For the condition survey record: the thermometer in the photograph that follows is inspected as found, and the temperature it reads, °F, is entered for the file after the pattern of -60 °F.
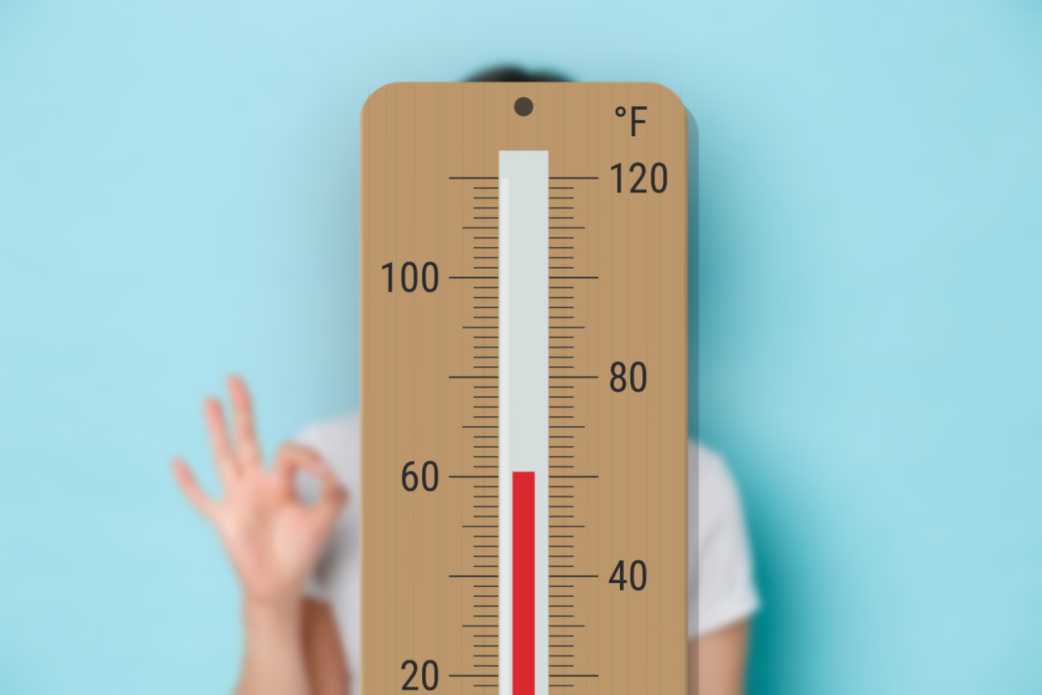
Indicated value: 61 °F
